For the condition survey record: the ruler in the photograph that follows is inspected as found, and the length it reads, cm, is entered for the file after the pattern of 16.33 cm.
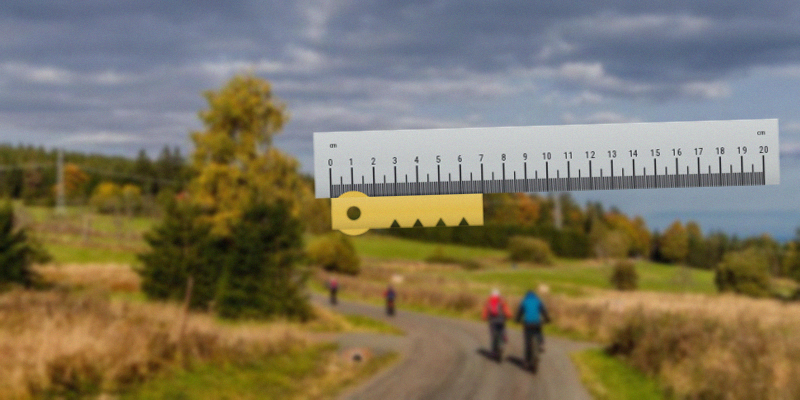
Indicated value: 7 cm
